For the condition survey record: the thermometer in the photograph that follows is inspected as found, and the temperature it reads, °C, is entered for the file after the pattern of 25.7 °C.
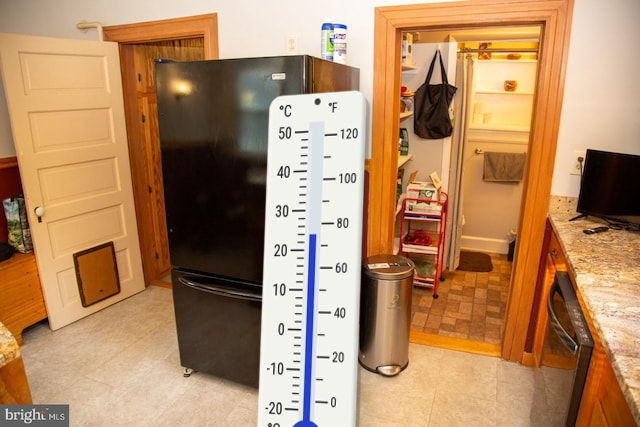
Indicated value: 24 °C
